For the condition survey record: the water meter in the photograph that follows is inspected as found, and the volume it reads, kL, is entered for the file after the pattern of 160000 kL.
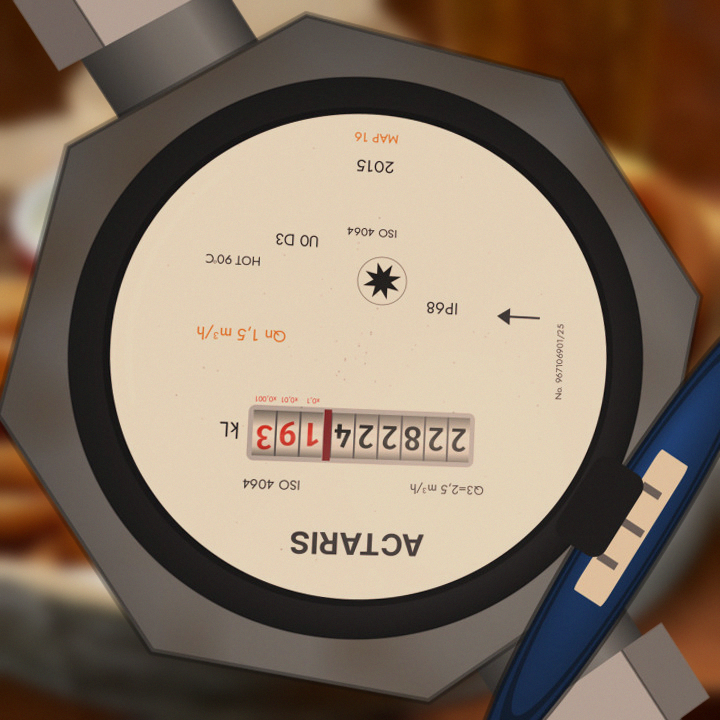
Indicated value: 228224.193 kL
